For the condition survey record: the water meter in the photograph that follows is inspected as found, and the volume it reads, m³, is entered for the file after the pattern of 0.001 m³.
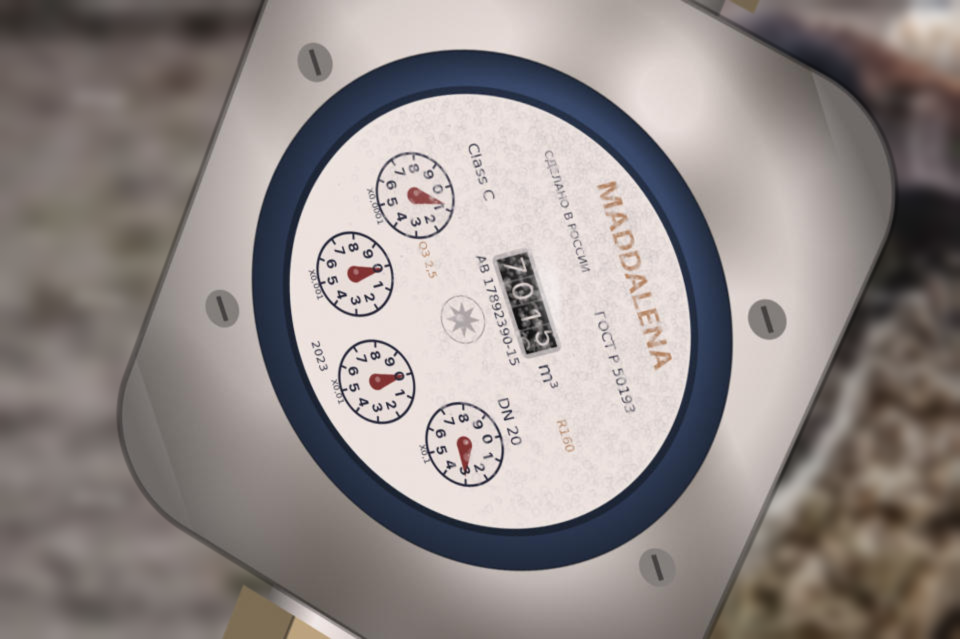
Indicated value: 7015.3000 m³
